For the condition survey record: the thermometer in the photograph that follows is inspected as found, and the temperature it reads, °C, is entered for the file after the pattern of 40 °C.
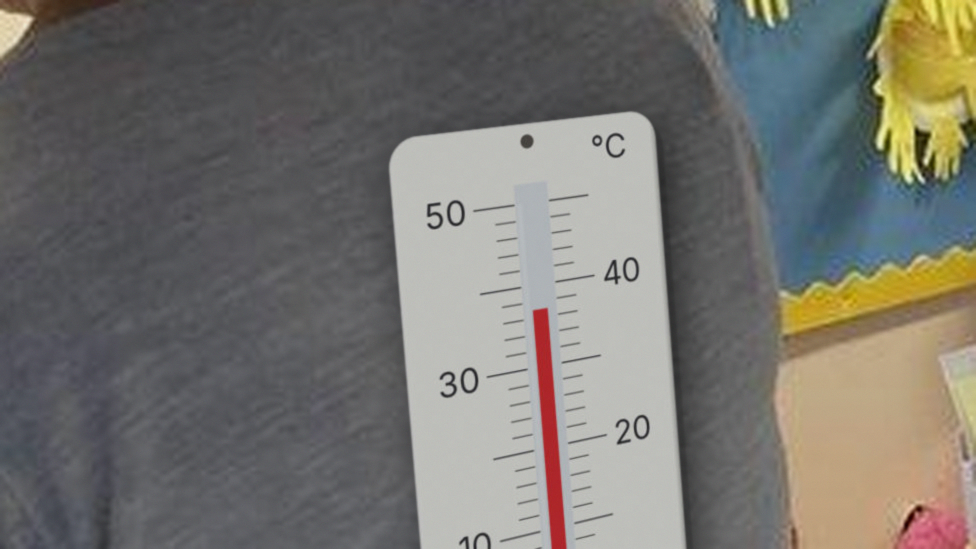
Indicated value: 37 °C
